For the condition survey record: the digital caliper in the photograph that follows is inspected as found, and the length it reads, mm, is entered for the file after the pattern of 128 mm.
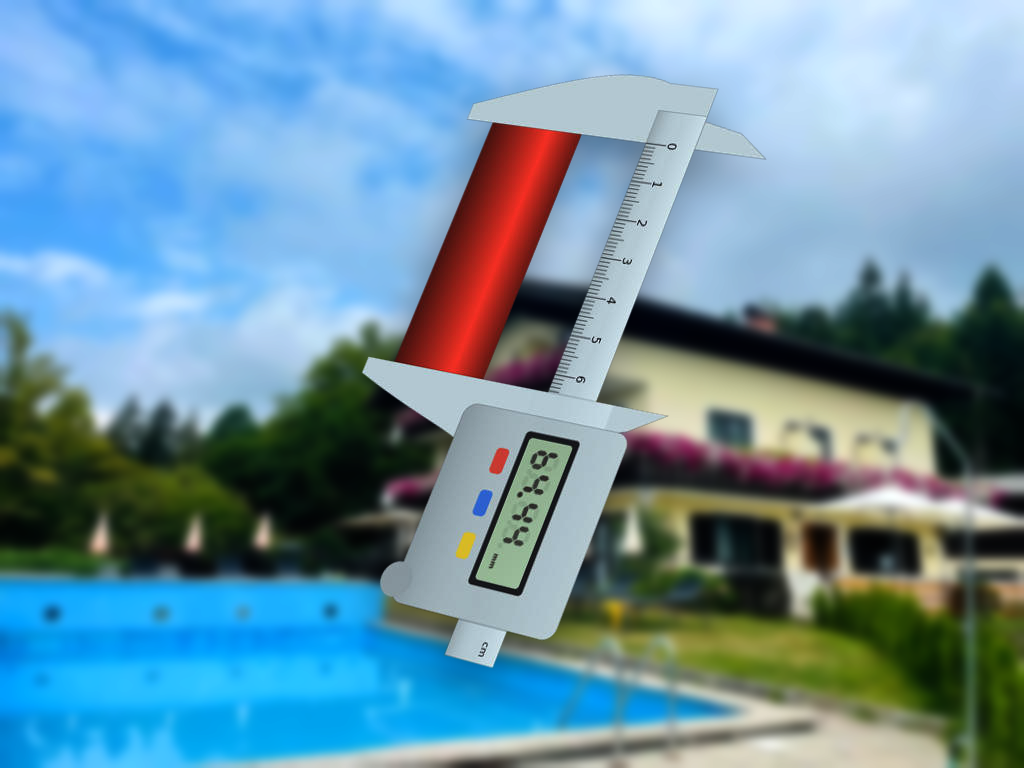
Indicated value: 64.44 mm
